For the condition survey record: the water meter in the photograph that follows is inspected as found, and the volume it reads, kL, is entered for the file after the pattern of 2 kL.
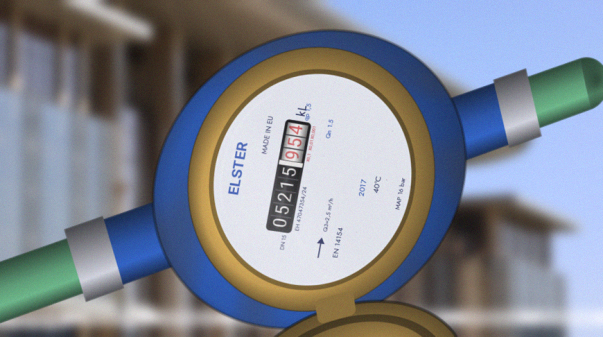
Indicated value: 5215.954 kL
